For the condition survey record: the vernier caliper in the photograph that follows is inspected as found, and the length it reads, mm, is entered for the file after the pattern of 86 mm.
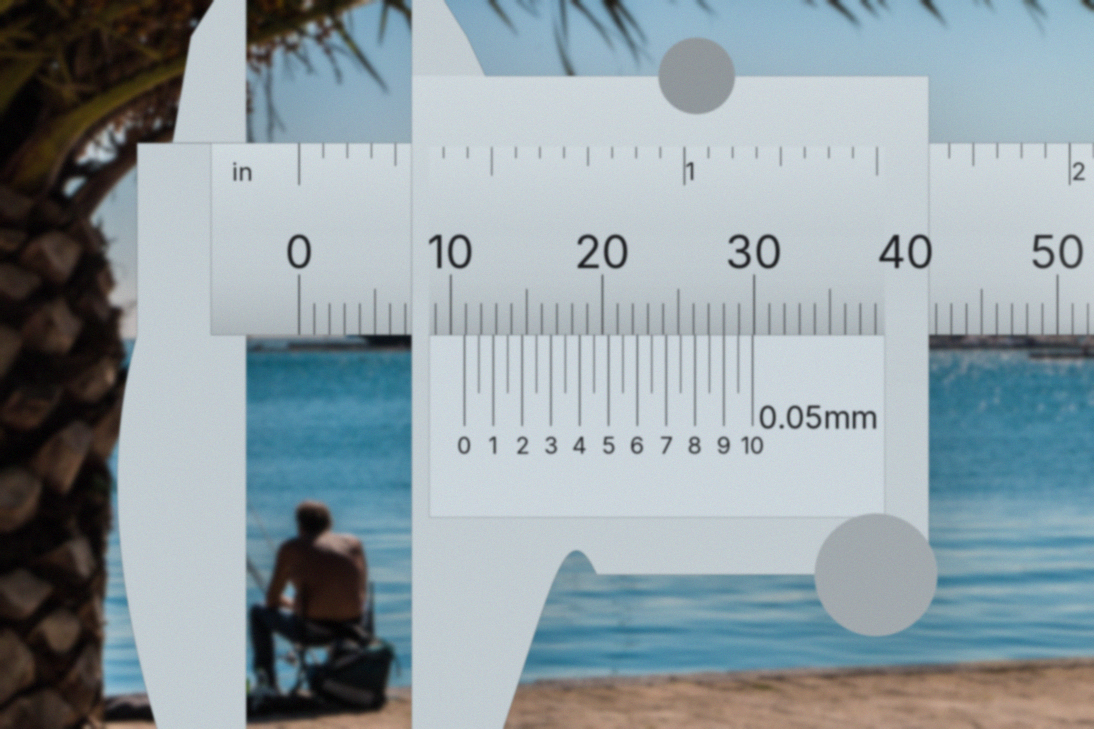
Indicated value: 10.9 mm
